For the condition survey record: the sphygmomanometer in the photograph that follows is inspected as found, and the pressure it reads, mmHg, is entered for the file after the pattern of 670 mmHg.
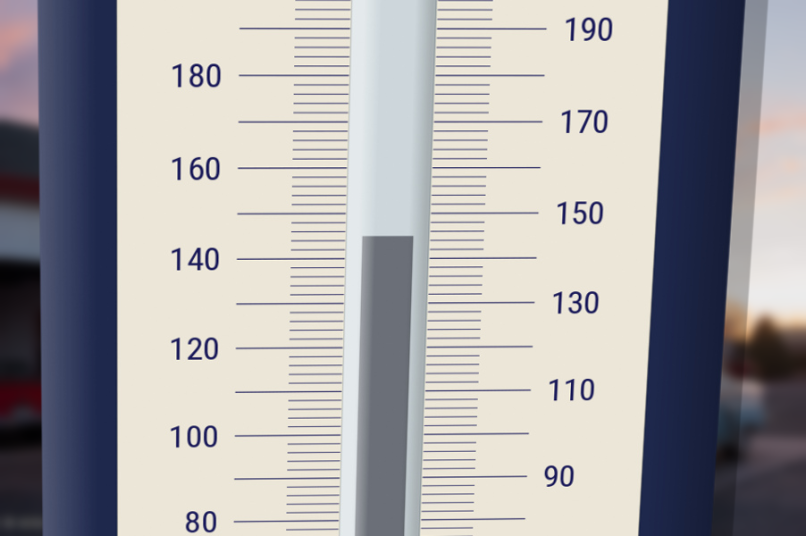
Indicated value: 145 mmHg
